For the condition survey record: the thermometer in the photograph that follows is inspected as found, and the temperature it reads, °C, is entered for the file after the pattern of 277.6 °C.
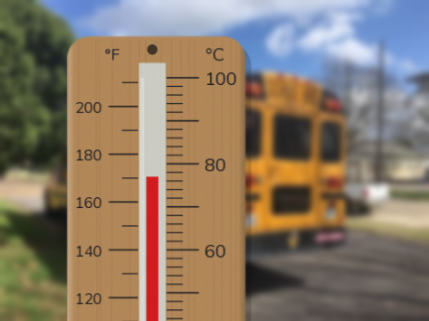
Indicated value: 77 °C
